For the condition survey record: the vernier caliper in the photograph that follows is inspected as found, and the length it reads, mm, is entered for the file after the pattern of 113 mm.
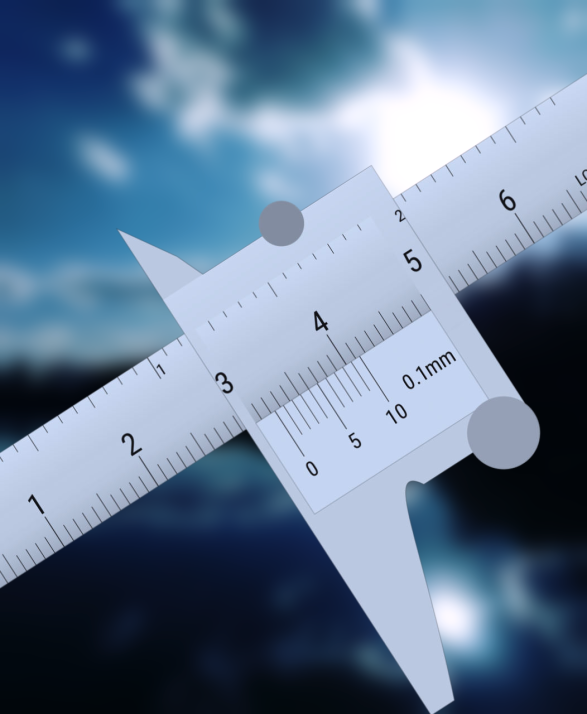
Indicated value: 32.4 mm
